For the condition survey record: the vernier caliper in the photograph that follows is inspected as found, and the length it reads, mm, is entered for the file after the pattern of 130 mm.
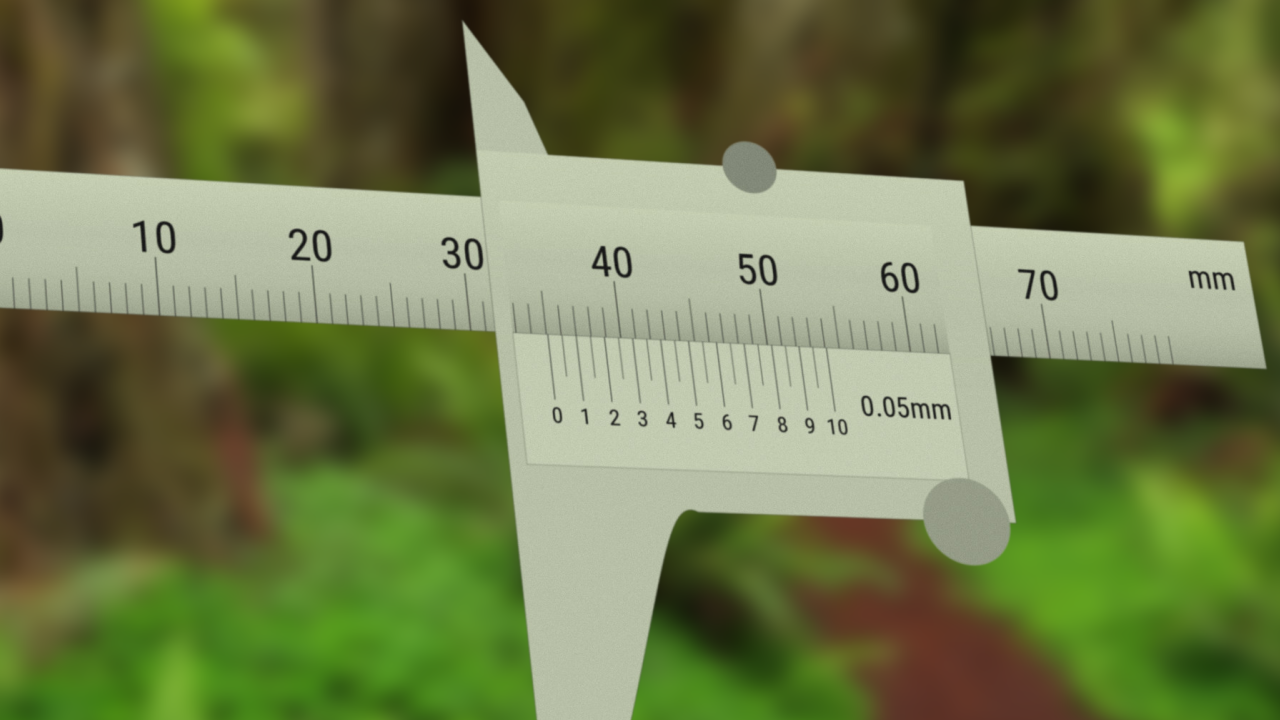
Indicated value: 35.1 mm
